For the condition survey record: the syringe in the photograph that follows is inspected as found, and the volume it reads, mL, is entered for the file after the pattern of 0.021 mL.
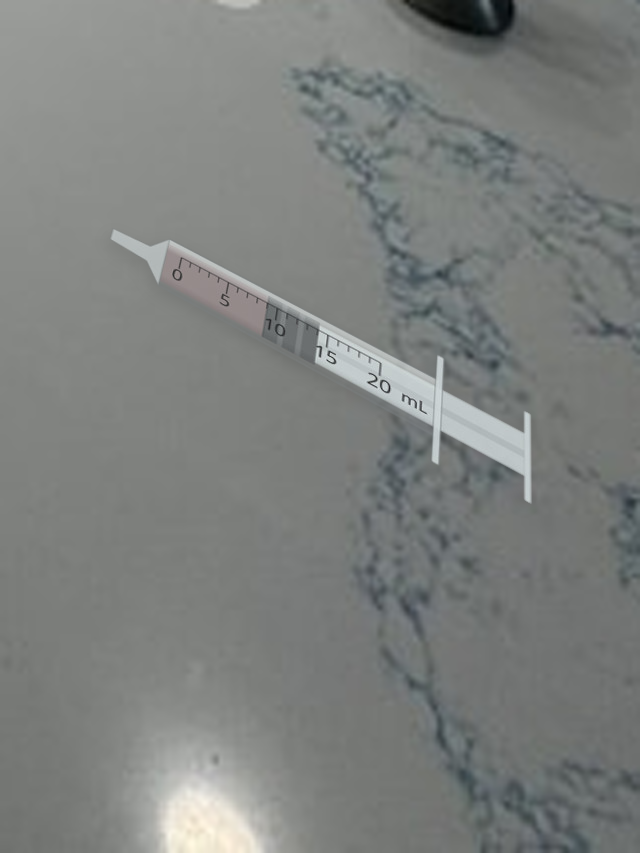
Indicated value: 9 mL
